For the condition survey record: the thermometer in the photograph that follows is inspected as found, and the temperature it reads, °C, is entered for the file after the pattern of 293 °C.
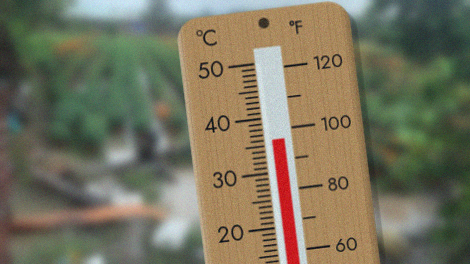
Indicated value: 36 °C
